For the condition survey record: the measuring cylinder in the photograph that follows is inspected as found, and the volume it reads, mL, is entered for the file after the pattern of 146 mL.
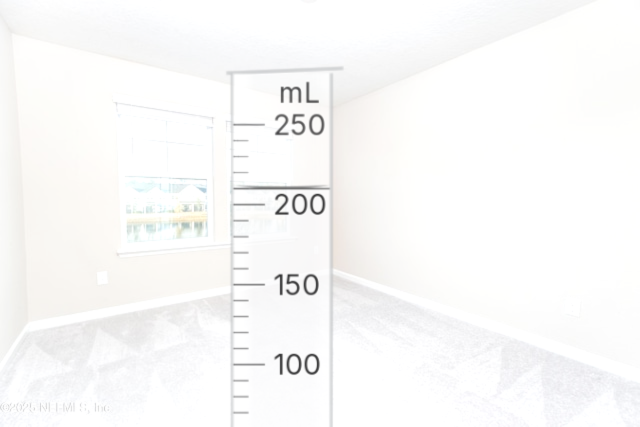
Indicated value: 210 mL
